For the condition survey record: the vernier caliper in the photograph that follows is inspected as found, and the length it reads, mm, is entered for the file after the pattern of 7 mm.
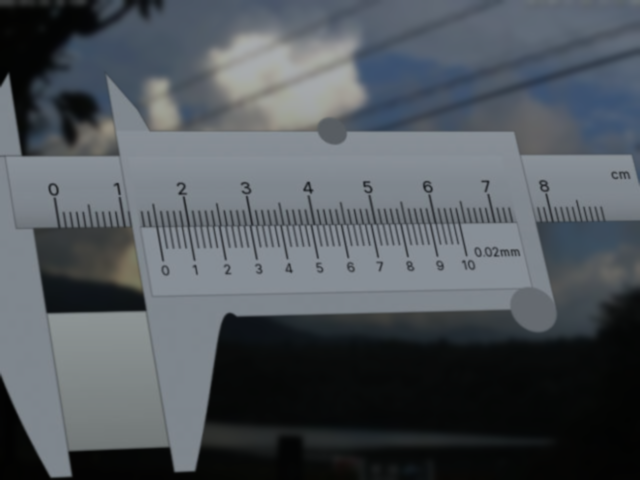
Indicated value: 15.0 mm
